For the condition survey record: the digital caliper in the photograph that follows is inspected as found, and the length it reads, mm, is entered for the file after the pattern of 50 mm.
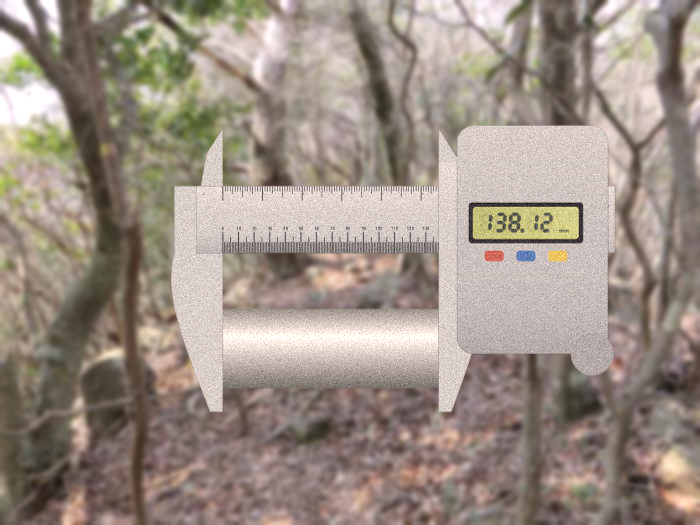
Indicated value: 138.12 mm
